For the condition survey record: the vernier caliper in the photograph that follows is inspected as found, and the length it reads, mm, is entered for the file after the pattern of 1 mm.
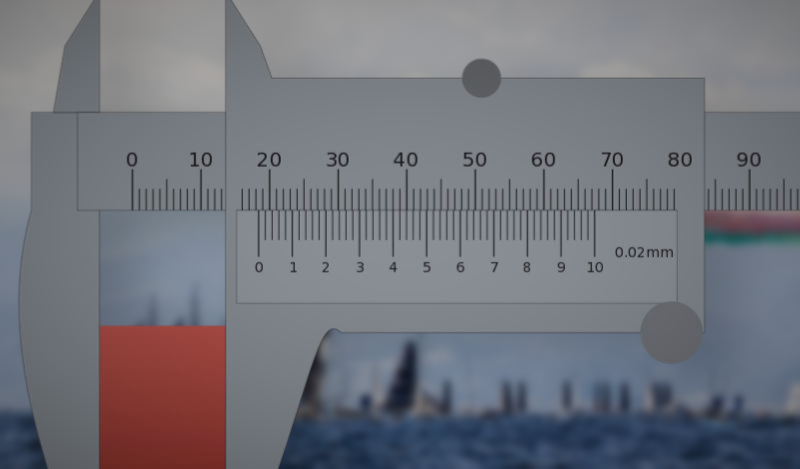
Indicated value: 18.4 mm
